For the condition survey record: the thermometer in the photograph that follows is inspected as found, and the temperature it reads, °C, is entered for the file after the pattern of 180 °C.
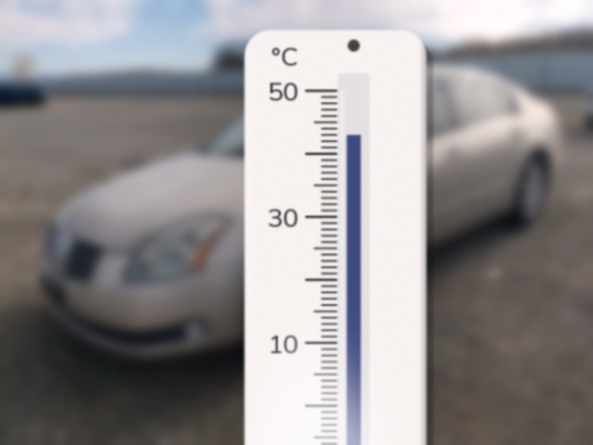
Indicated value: 43 °C
